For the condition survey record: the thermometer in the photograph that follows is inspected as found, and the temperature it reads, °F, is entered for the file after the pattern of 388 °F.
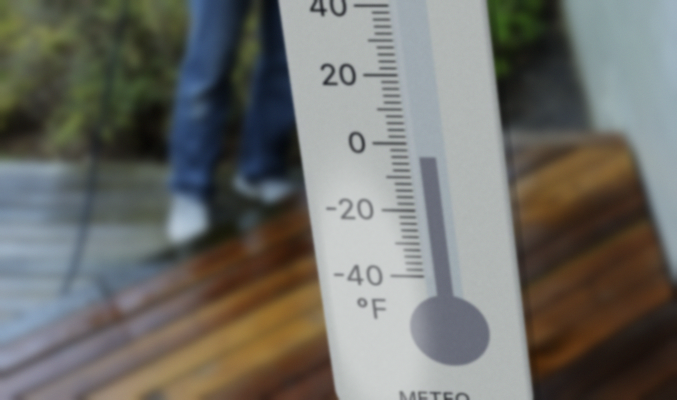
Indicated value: -4 °F
